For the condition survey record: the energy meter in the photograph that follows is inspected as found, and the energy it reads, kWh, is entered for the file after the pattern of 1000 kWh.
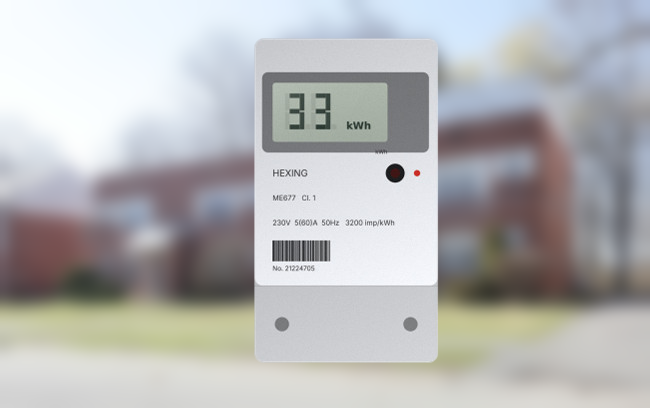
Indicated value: 33 kWh
